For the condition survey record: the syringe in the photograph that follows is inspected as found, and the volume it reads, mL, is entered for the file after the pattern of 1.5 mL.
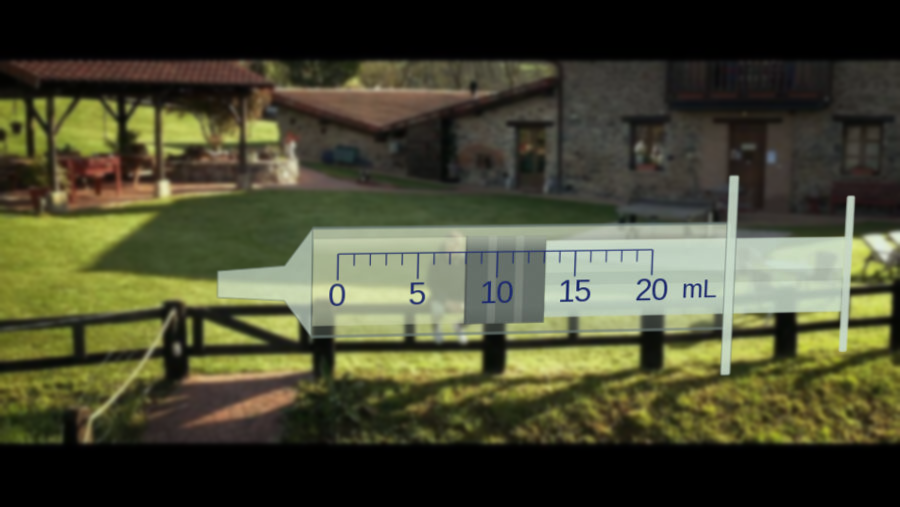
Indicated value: 8 mL
